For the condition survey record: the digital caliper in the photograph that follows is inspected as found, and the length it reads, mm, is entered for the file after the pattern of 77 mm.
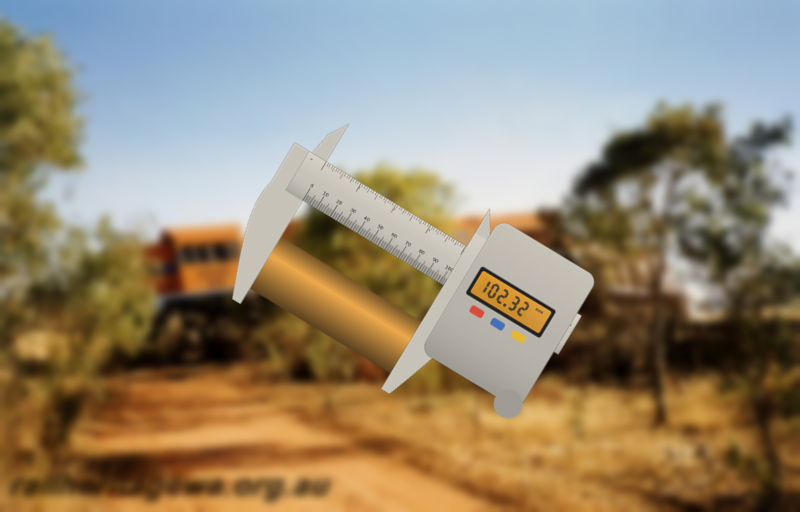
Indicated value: 102.32 mm
